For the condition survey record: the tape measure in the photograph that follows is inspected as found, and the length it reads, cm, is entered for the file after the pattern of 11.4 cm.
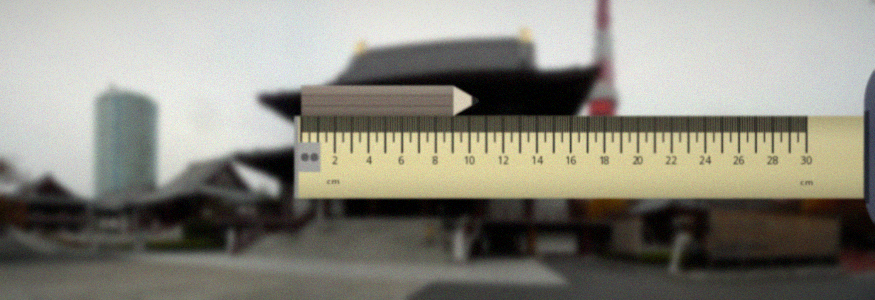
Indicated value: 10.5 cm
